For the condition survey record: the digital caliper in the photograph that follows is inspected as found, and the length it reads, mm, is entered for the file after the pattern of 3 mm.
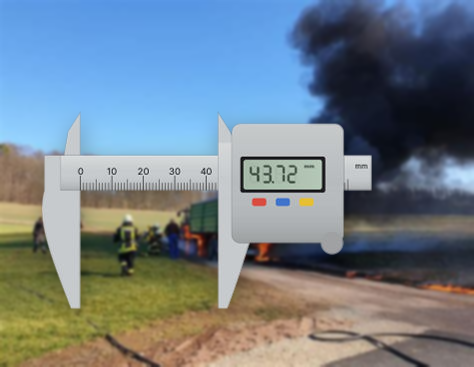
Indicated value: 43.72 mm
